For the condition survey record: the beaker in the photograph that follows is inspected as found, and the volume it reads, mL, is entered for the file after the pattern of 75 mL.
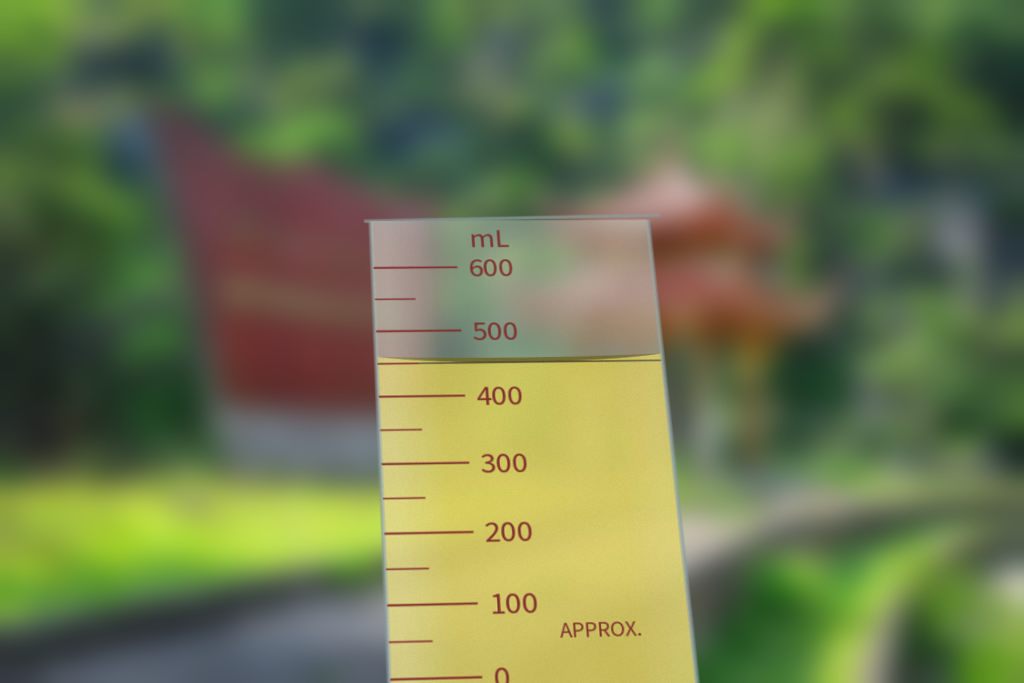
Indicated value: 450 mL
